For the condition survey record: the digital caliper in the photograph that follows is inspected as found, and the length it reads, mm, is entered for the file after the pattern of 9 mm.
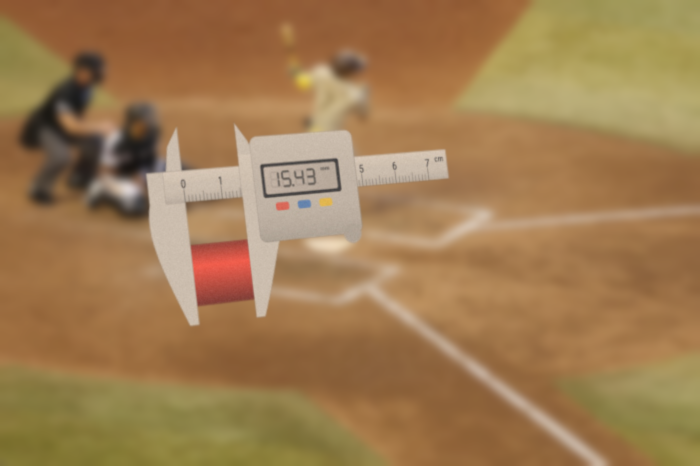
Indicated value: 15.43 mm
